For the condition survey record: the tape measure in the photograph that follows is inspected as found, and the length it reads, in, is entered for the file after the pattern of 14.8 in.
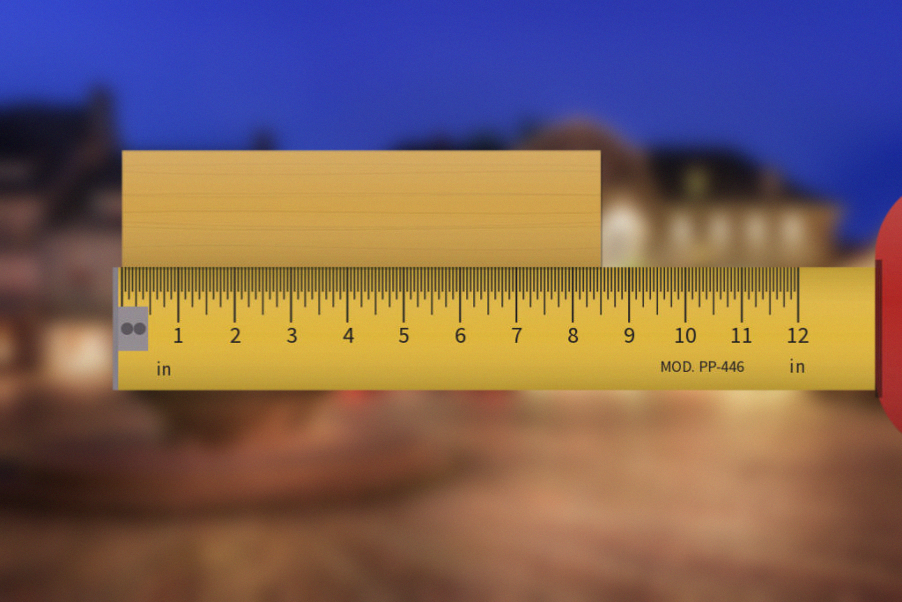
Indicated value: 8.5 in
